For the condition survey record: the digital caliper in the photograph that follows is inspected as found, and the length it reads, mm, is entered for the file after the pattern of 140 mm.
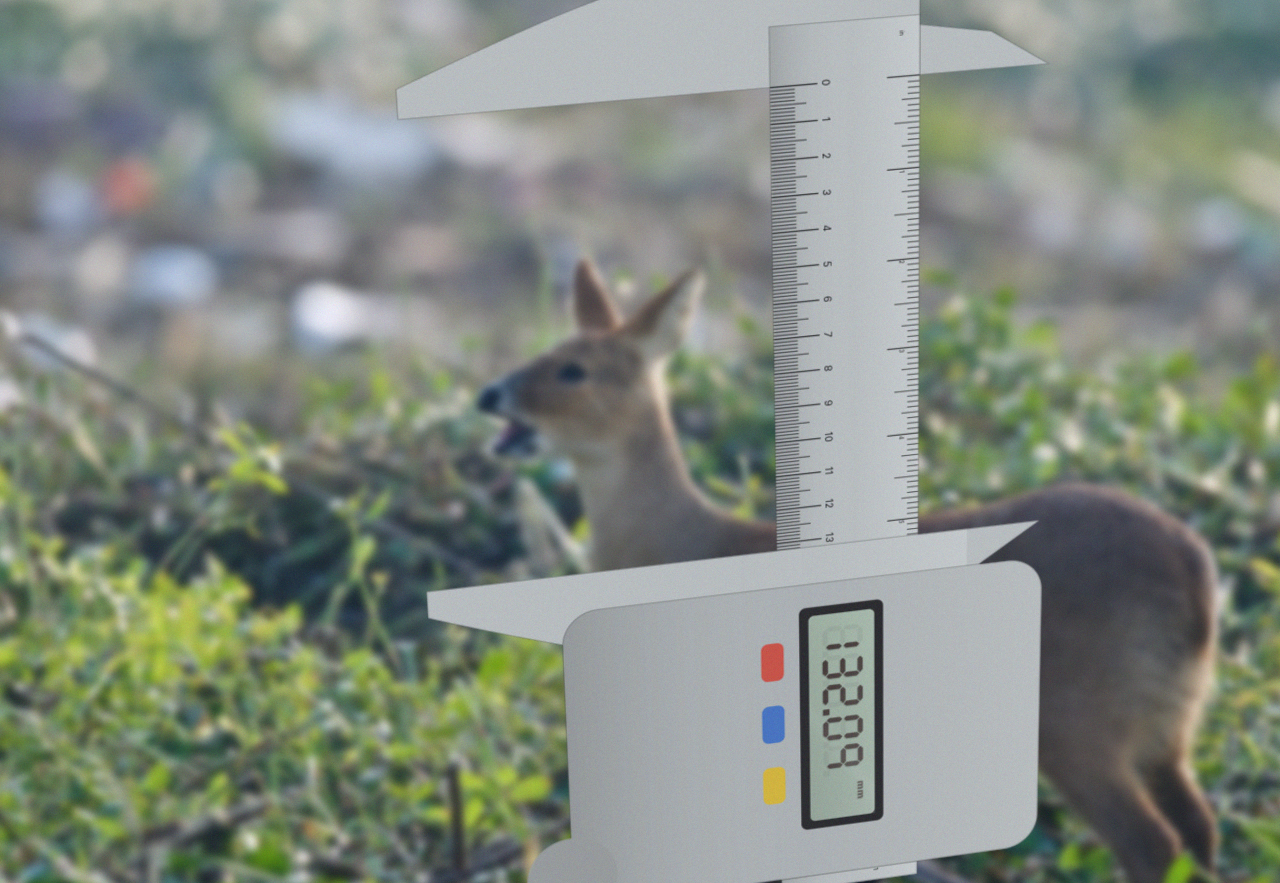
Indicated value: 132.09 mm
